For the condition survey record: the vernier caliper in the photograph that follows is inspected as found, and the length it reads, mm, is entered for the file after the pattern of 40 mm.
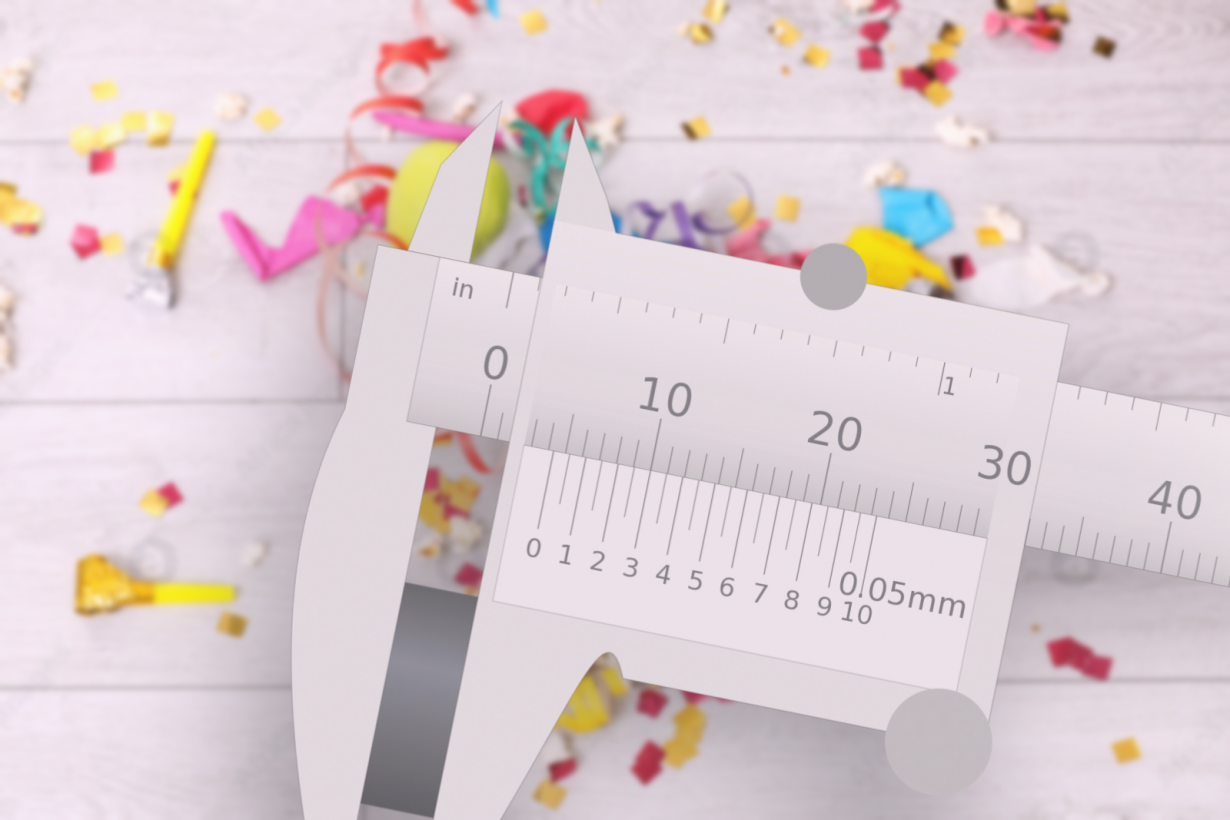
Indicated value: 4.3 mm
